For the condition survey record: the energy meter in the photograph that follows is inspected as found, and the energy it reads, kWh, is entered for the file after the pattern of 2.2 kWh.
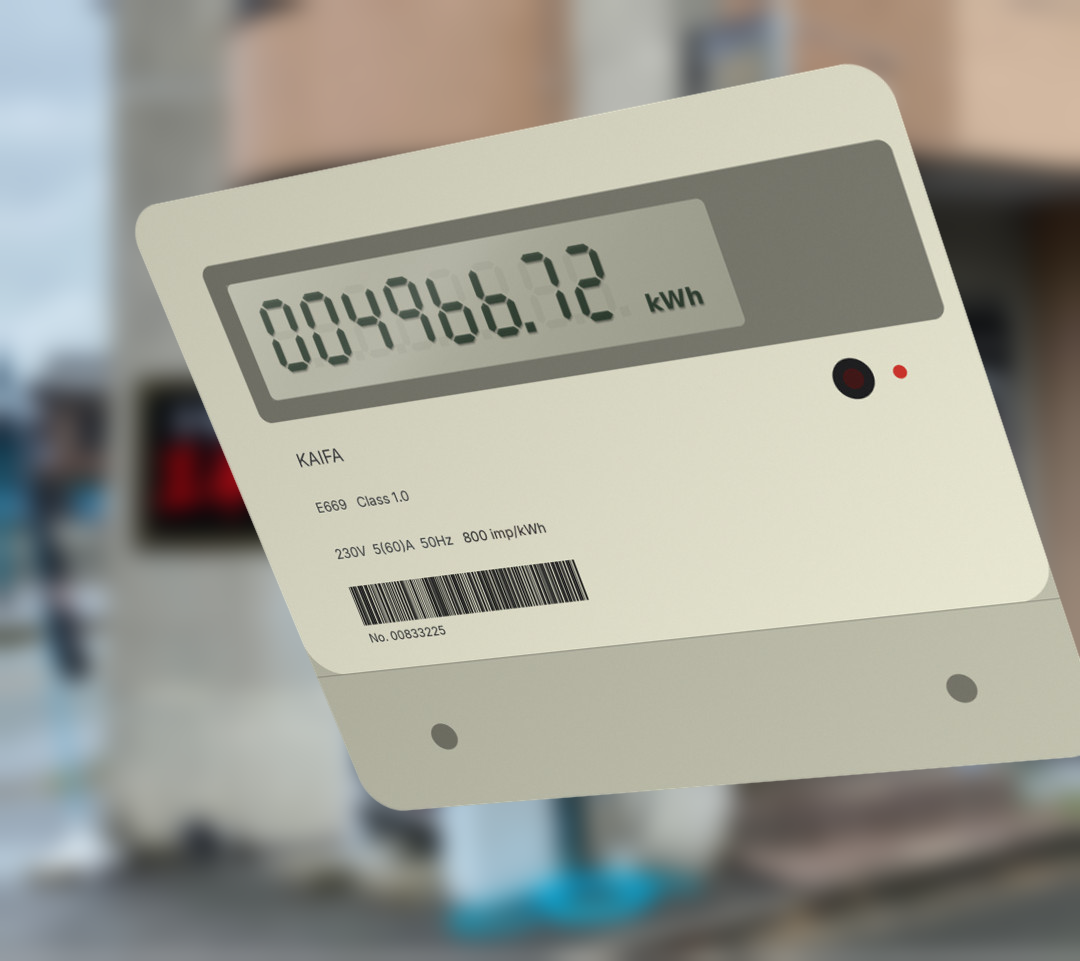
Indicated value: 4966.72 kWh
